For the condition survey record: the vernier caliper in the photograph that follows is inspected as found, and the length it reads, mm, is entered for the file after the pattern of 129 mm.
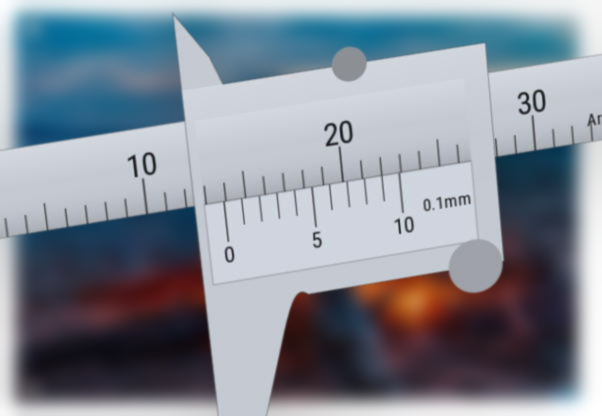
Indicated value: 13.9 mm
